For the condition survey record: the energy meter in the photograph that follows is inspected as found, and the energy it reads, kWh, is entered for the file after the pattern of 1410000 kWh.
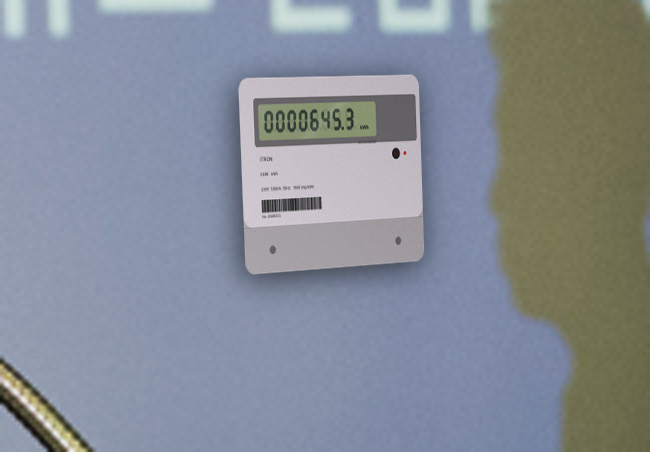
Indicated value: 645.3 kWh
